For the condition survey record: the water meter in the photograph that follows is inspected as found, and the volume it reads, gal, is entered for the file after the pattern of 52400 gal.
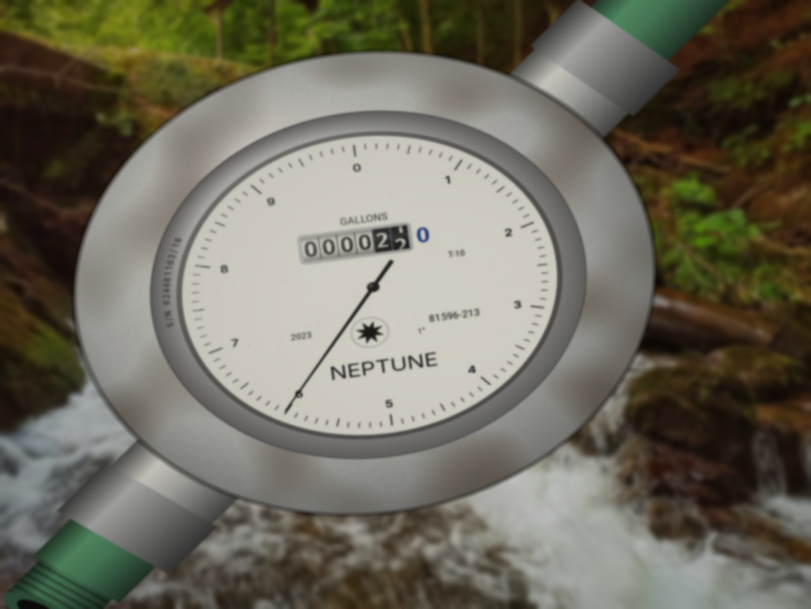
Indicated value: 216.0 gal
